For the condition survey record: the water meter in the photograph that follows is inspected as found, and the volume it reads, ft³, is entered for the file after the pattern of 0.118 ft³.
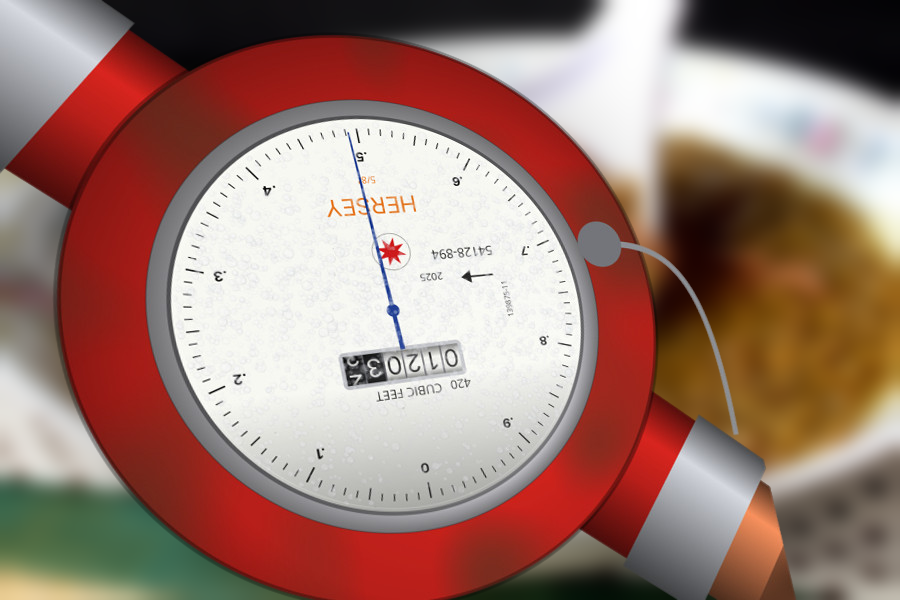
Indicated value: 12032.49 ft³
